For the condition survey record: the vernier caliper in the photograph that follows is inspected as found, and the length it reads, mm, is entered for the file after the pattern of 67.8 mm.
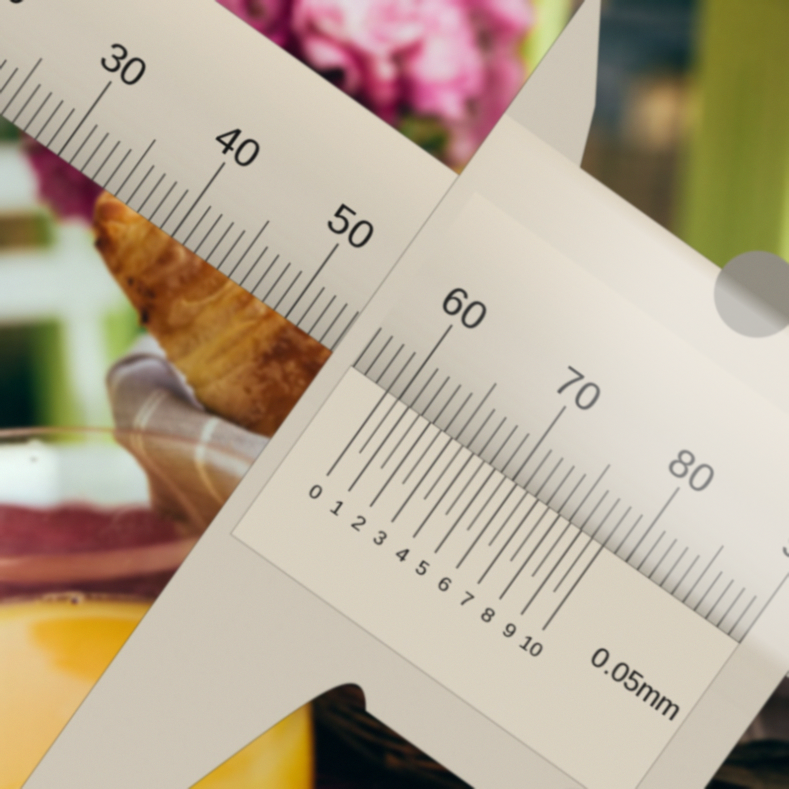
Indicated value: 59.0 mm
